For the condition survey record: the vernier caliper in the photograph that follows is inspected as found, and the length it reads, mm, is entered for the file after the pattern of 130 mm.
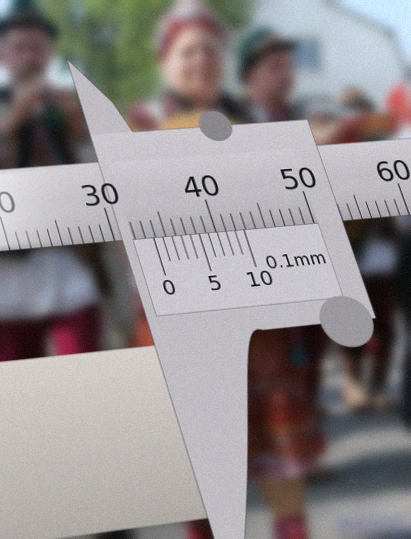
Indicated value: 33.8 mm
